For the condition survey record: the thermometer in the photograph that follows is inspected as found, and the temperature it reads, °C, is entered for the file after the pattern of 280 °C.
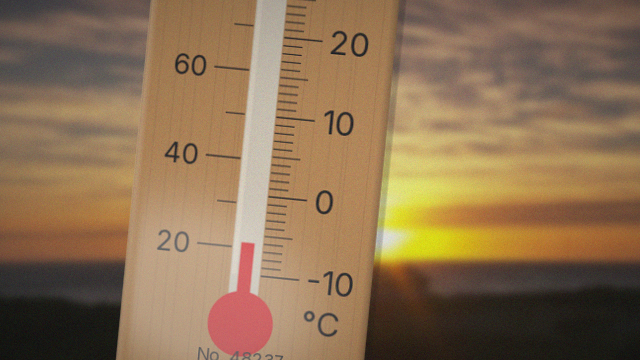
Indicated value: -6 °C
